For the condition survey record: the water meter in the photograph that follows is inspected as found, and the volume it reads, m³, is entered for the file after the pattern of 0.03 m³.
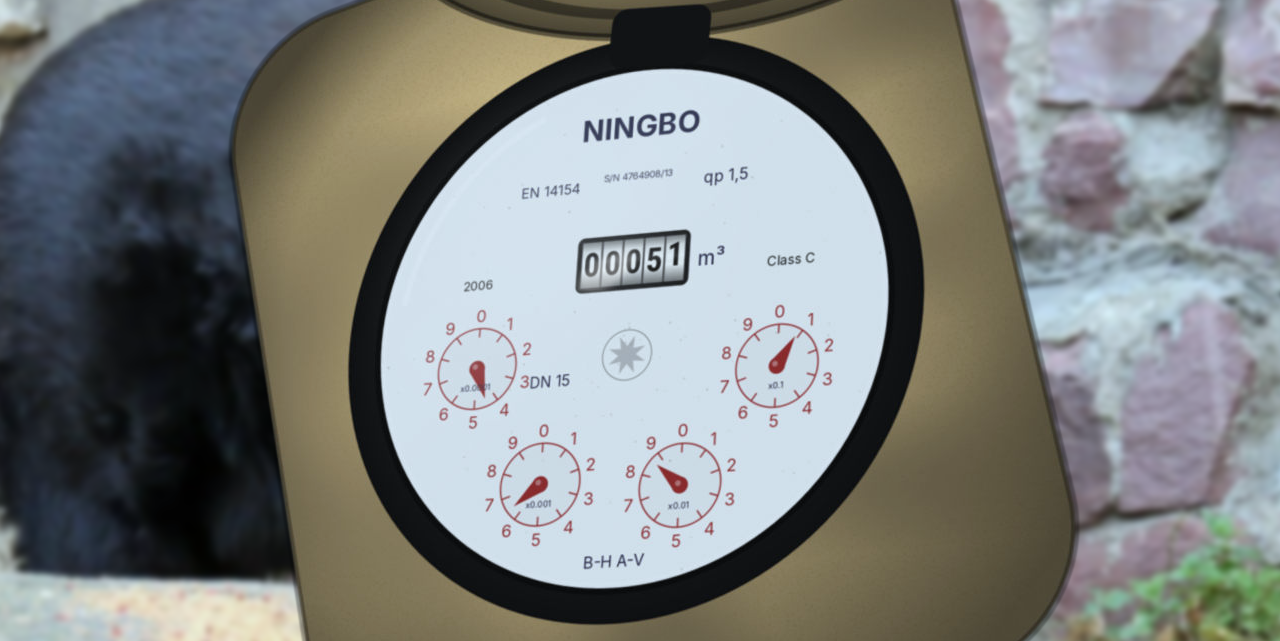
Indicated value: 51.0864 m³
